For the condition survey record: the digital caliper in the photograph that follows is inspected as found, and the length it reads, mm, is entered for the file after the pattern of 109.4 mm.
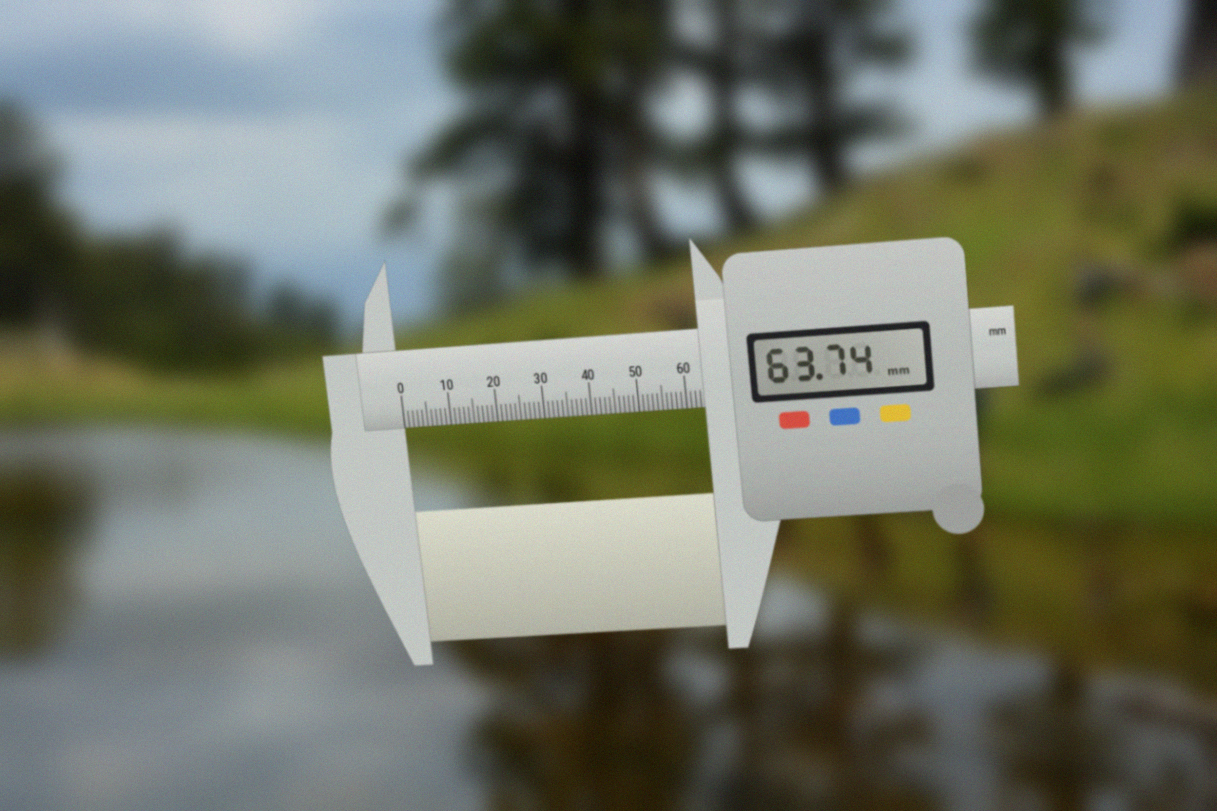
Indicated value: 63.74 mm
